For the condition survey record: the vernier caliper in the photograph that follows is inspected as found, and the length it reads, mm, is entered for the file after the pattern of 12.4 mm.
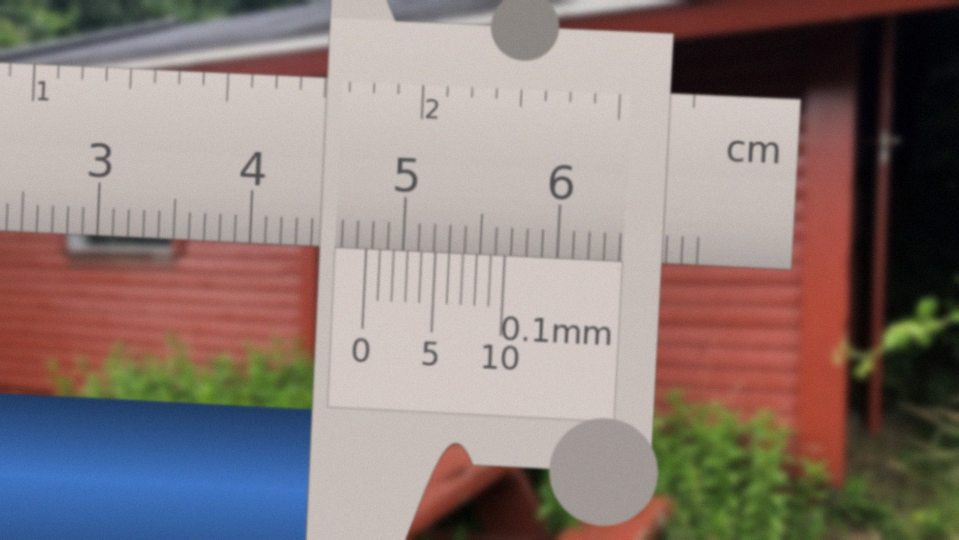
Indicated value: 47.6 mm
